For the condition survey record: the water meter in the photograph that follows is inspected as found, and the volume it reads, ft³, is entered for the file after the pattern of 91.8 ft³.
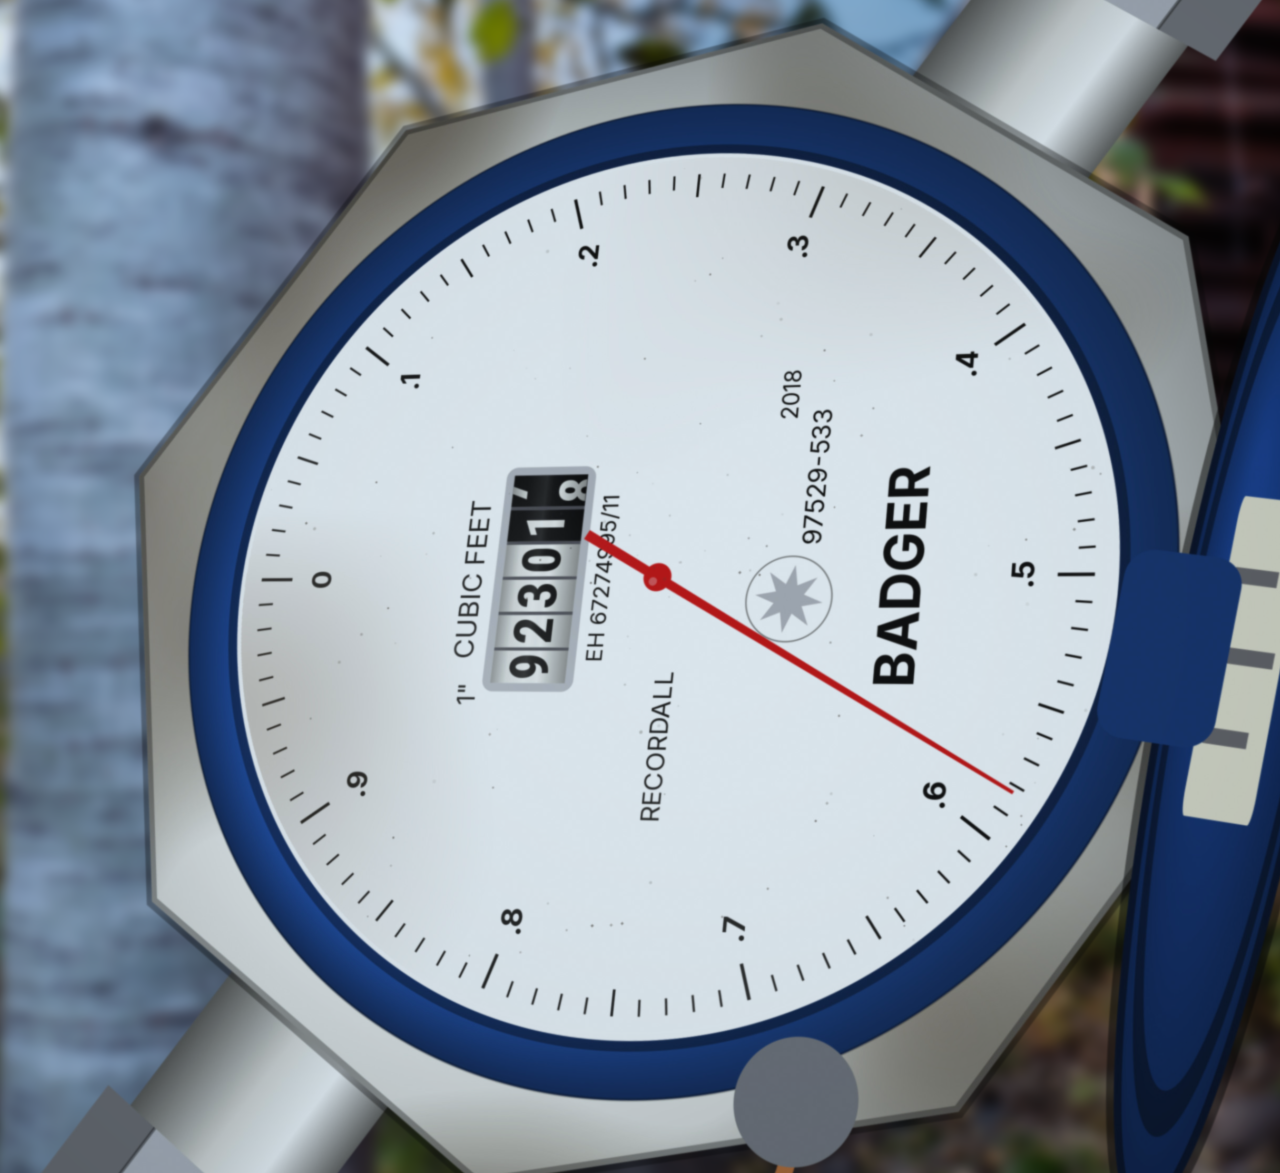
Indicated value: 923017.58 ft³
